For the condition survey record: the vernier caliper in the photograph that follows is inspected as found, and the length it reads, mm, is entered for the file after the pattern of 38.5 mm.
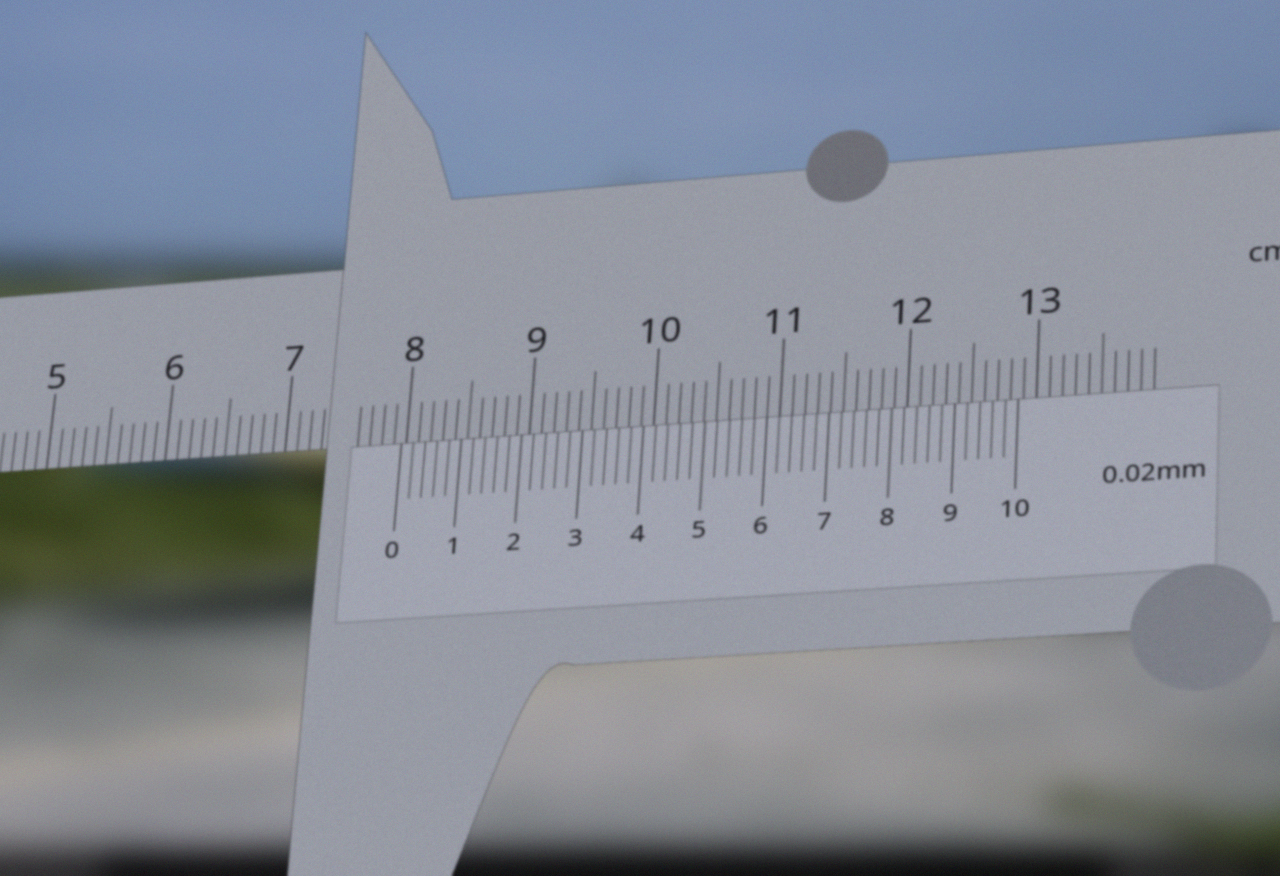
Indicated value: 79.6 mm
